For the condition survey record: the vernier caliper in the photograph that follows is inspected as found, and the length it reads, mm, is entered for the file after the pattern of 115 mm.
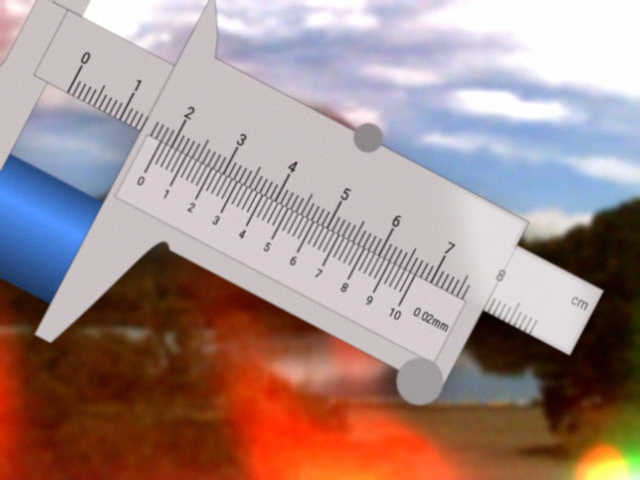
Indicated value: 18.0 mm
